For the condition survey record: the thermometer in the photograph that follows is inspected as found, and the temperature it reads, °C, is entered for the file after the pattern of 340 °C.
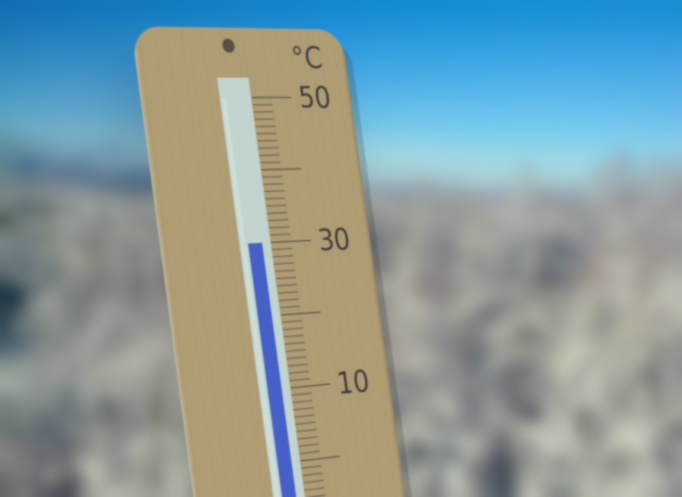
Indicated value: 30 °C
